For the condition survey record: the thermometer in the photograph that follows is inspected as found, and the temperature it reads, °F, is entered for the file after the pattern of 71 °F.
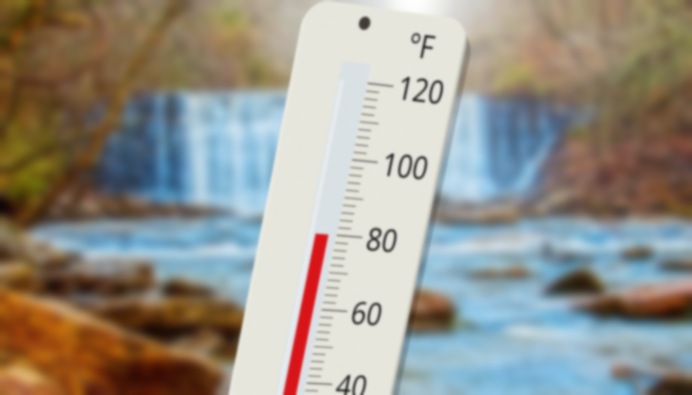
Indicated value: 80 °F
